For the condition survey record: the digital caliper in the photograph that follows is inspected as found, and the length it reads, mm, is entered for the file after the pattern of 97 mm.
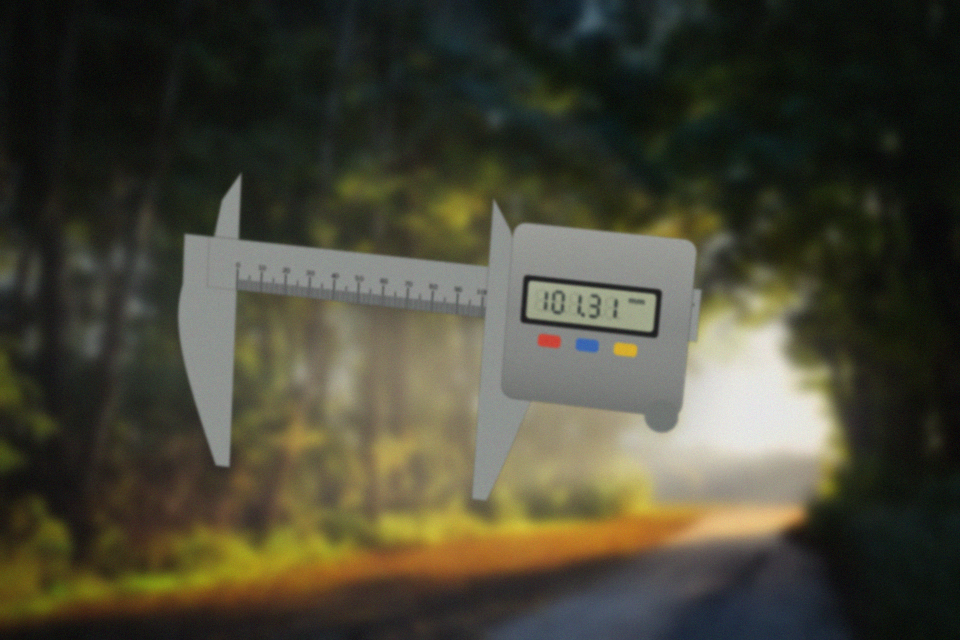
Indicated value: 101.31 mm
